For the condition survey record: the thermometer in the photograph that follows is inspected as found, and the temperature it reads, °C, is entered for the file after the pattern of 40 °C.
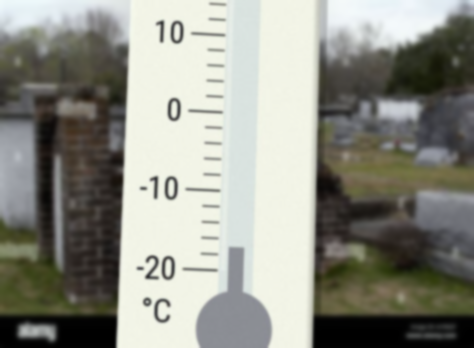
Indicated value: -17 °C
